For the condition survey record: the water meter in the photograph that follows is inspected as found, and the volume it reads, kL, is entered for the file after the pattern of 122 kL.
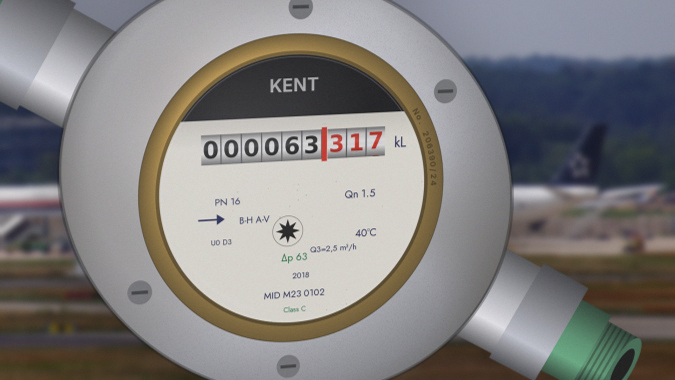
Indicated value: 63.317 kL
